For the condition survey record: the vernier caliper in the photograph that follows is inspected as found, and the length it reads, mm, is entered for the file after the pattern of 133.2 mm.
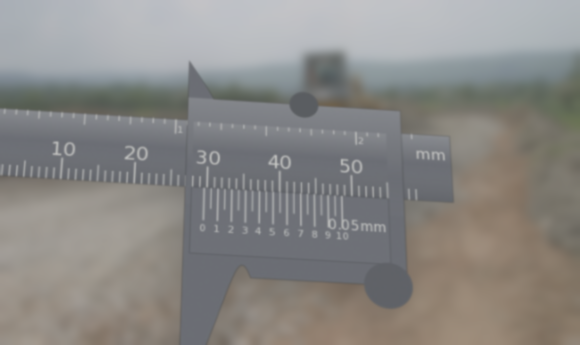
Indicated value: 29.6 mm
